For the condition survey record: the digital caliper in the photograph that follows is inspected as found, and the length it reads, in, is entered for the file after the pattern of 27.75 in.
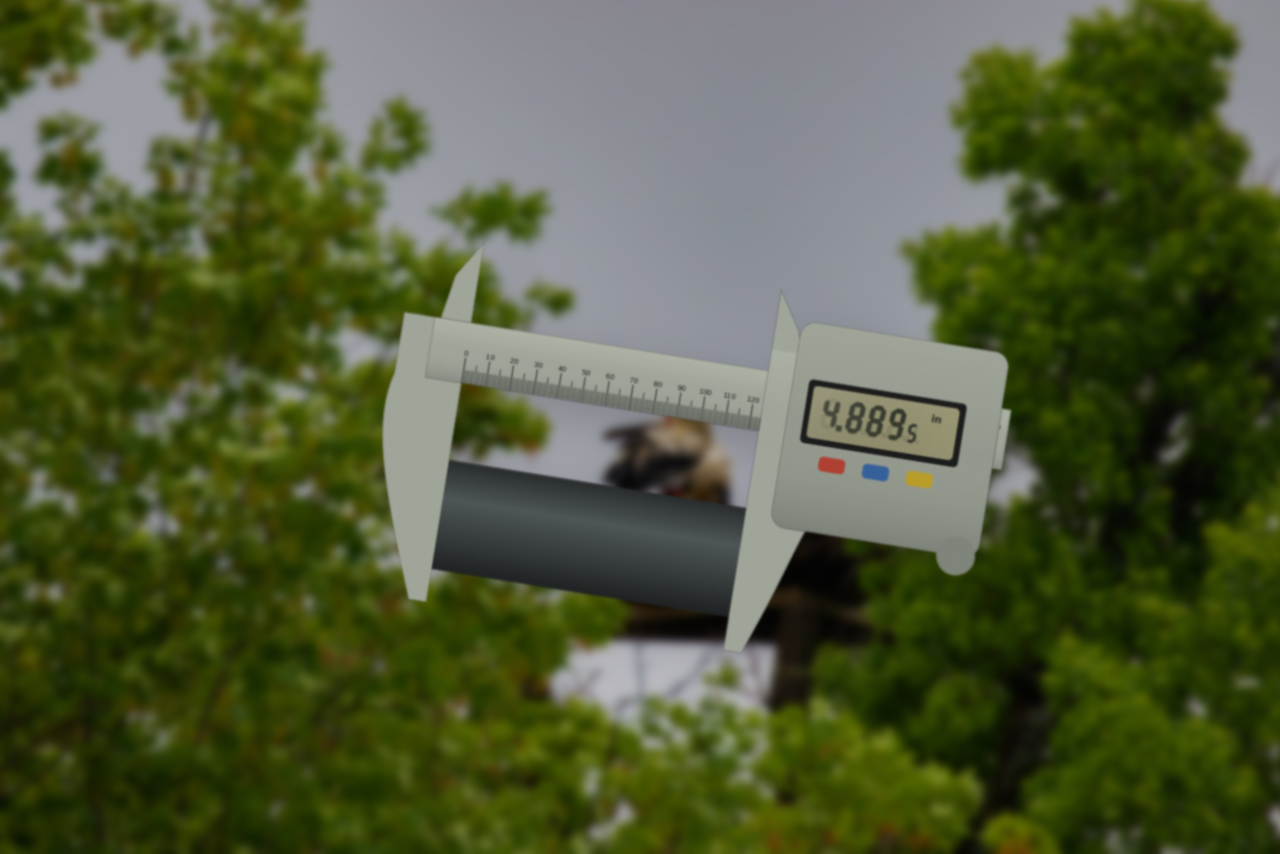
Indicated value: 4.8895 in
